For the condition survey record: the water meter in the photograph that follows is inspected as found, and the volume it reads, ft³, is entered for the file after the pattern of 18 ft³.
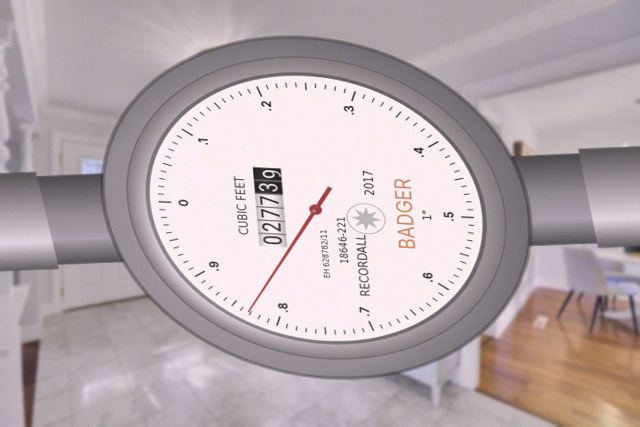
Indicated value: 27738.83 ft³
